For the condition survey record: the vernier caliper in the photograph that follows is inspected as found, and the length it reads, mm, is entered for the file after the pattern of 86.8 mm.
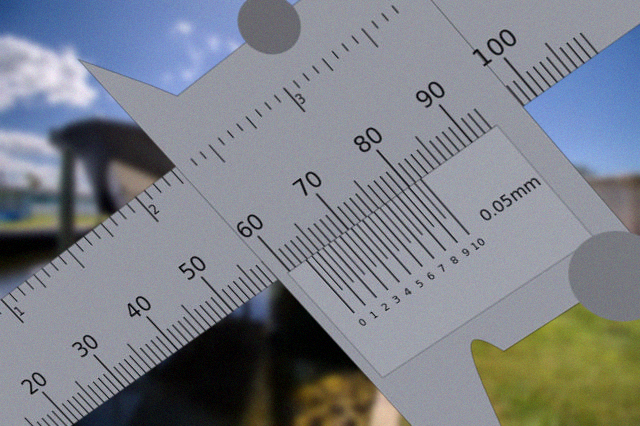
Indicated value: 62.8 mm
